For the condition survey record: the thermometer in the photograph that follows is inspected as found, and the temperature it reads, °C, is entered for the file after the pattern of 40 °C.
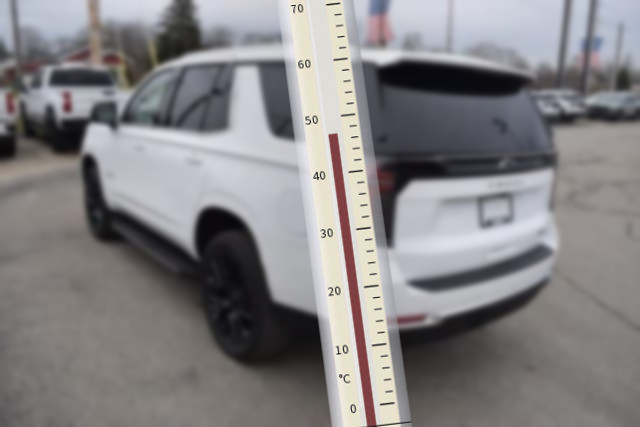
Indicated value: 47 °C
